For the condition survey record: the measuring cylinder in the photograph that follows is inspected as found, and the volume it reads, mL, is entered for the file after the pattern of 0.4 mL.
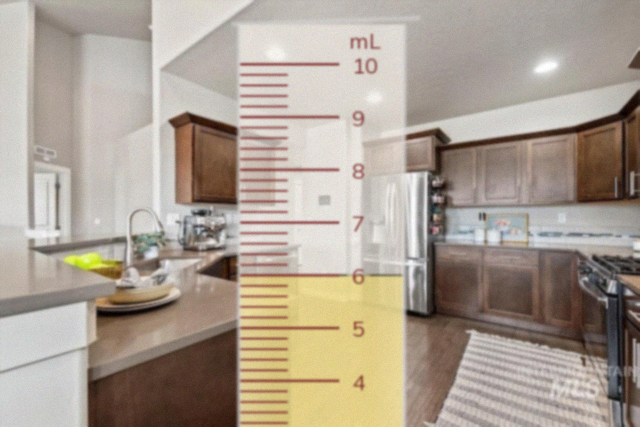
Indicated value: 6 mL
